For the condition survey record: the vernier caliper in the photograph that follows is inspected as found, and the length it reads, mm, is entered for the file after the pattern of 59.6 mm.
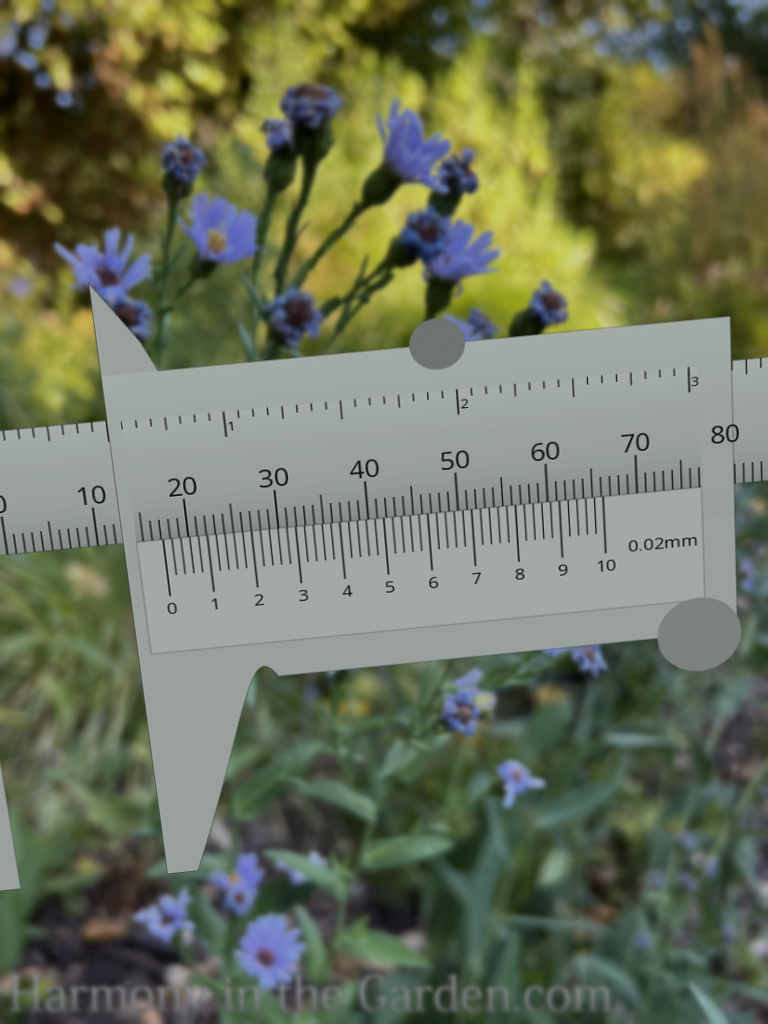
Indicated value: 17.2 mm
